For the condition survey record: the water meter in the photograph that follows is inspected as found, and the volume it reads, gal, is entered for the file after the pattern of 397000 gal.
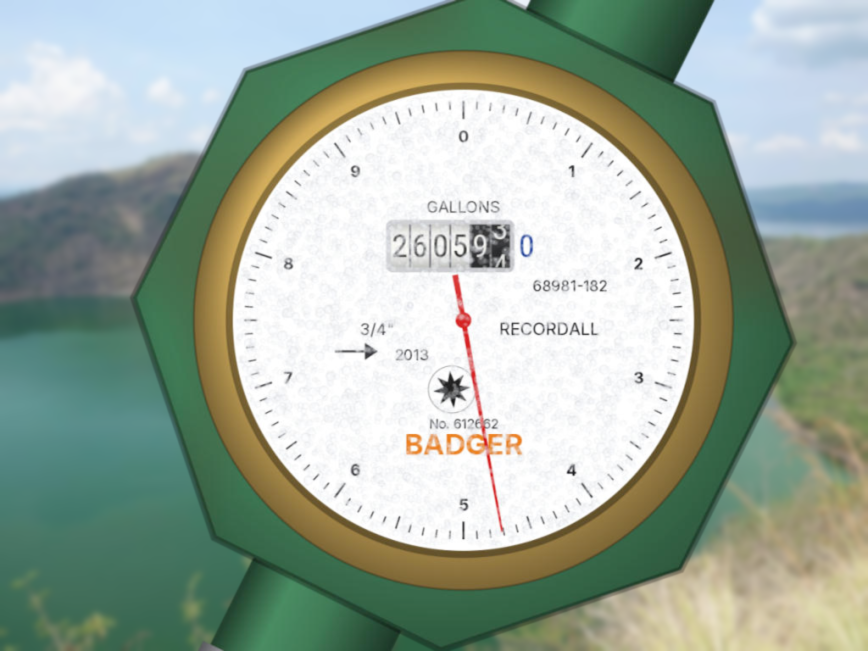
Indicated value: 2605934.7 gal
